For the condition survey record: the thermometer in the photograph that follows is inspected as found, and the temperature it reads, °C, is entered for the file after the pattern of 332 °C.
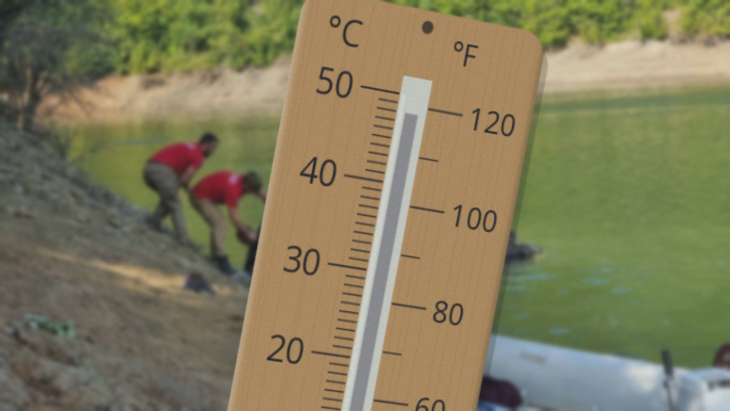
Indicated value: 48 °C
